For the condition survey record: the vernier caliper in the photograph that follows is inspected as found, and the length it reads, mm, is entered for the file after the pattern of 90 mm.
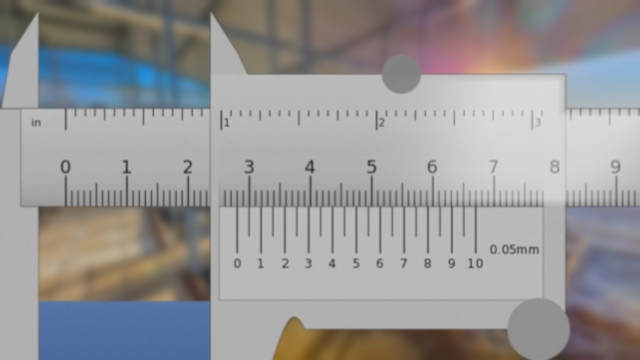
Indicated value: 28.0 mm
